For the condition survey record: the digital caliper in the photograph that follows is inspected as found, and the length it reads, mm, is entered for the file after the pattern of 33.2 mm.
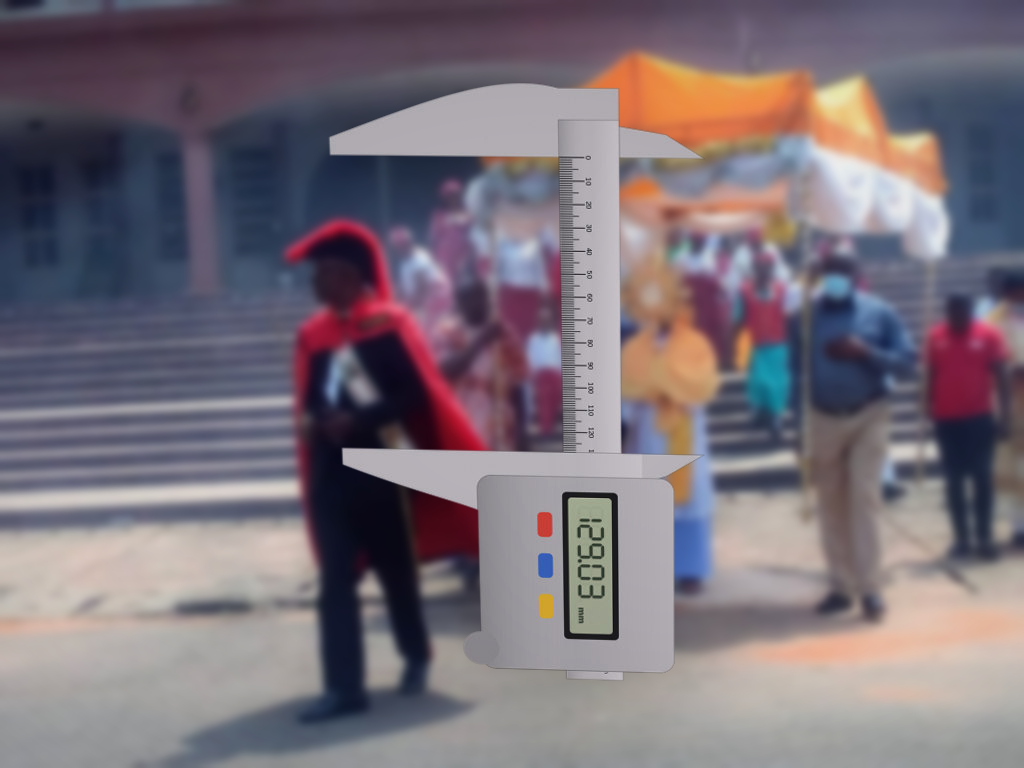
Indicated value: 129.03 mm
